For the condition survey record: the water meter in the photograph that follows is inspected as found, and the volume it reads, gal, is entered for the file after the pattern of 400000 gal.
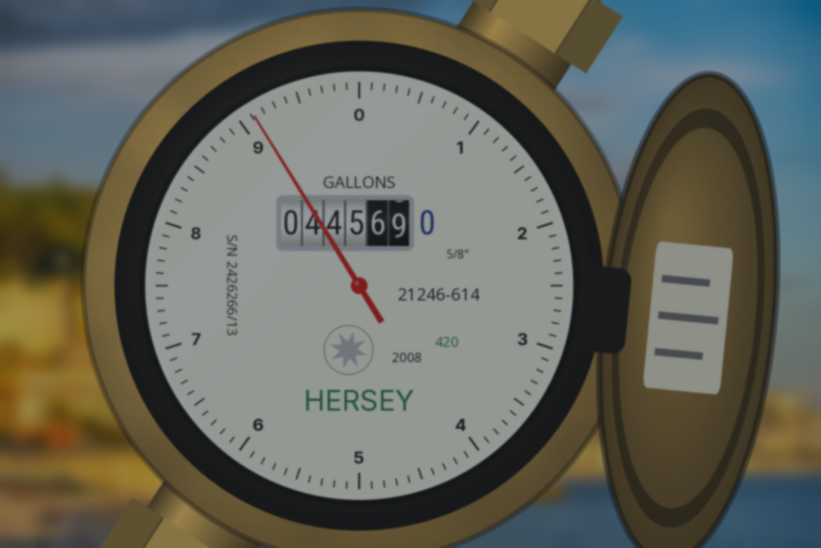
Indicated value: 445689.1 gal
